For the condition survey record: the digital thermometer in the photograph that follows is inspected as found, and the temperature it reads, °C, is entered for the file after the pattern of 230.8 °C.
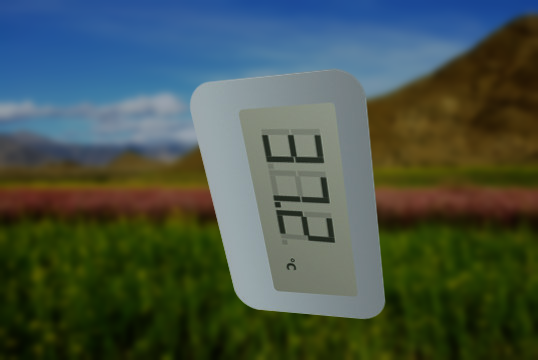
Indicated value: 37.2 °C
